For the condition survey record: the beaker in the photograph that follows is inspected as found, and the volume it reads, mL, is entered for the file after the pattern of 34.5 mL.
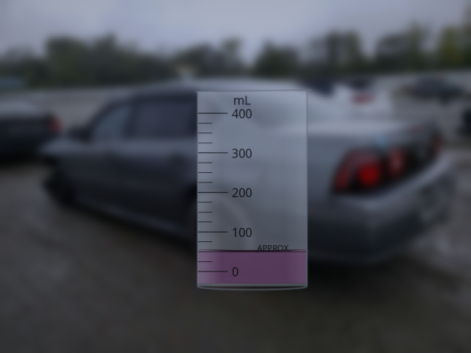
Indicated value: 50 mL
